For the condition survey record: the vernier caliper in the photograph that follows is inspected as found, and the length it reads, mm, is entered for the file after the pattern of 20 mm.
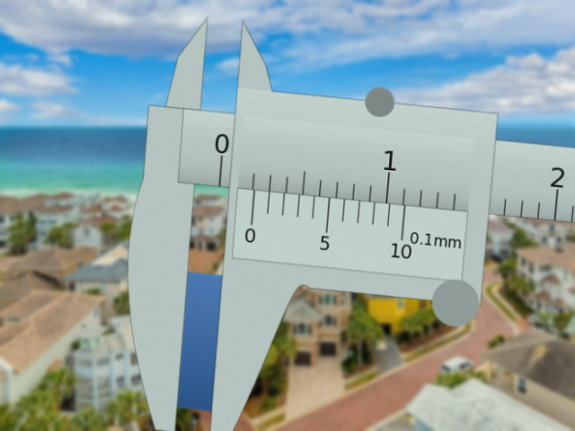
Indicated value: 2.1 mm
